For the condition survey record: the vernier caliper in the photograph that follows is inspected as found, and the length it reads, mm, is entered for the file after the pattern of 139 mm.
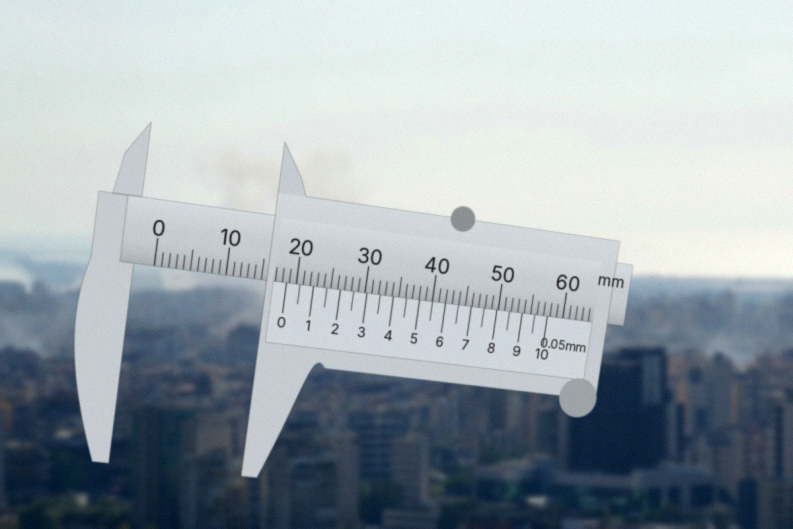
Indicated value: 18.6 mm
